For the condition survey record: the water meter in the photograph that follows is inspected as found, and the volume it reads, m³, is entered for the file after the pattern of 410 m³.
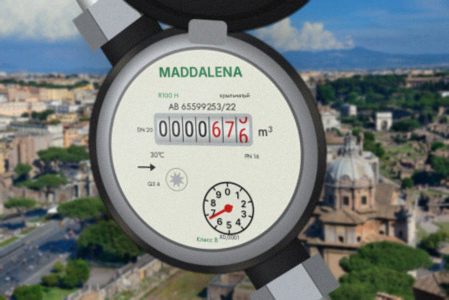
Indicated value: 0.6756 m³
